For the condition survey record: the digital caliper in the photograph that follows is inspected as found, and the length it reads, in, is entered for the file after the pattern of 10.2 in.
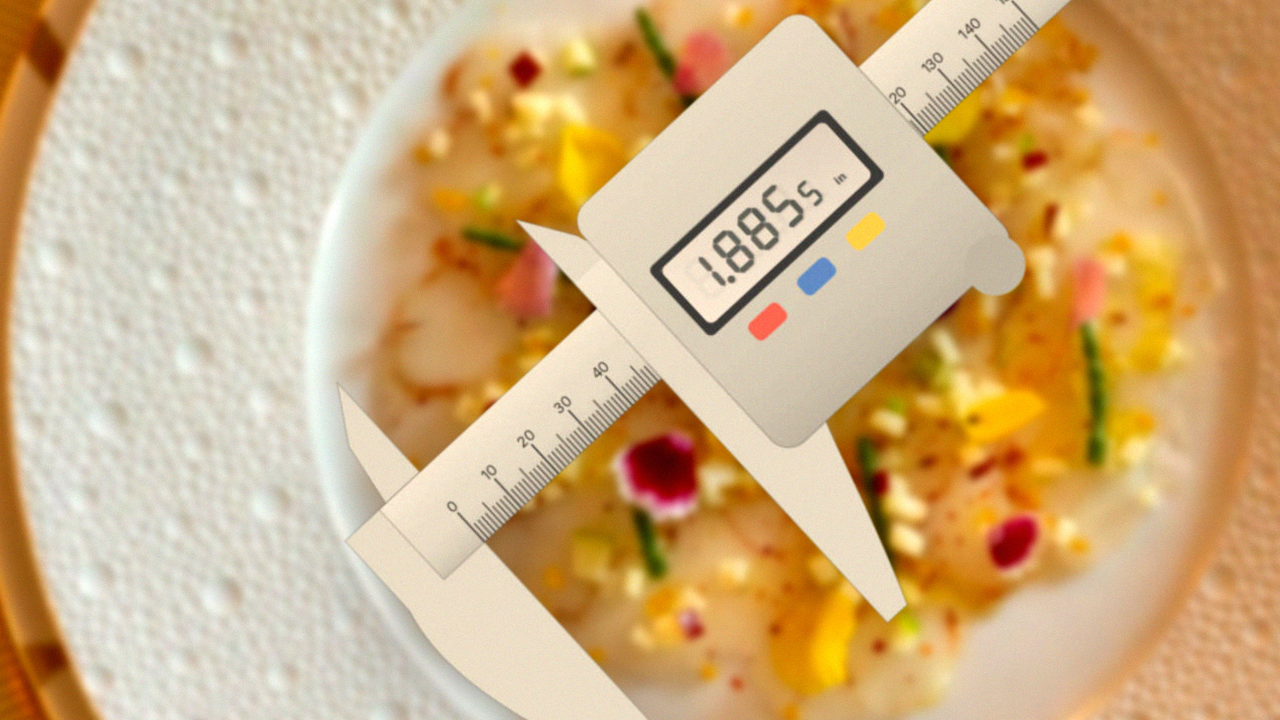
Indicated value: 1.8855 in
